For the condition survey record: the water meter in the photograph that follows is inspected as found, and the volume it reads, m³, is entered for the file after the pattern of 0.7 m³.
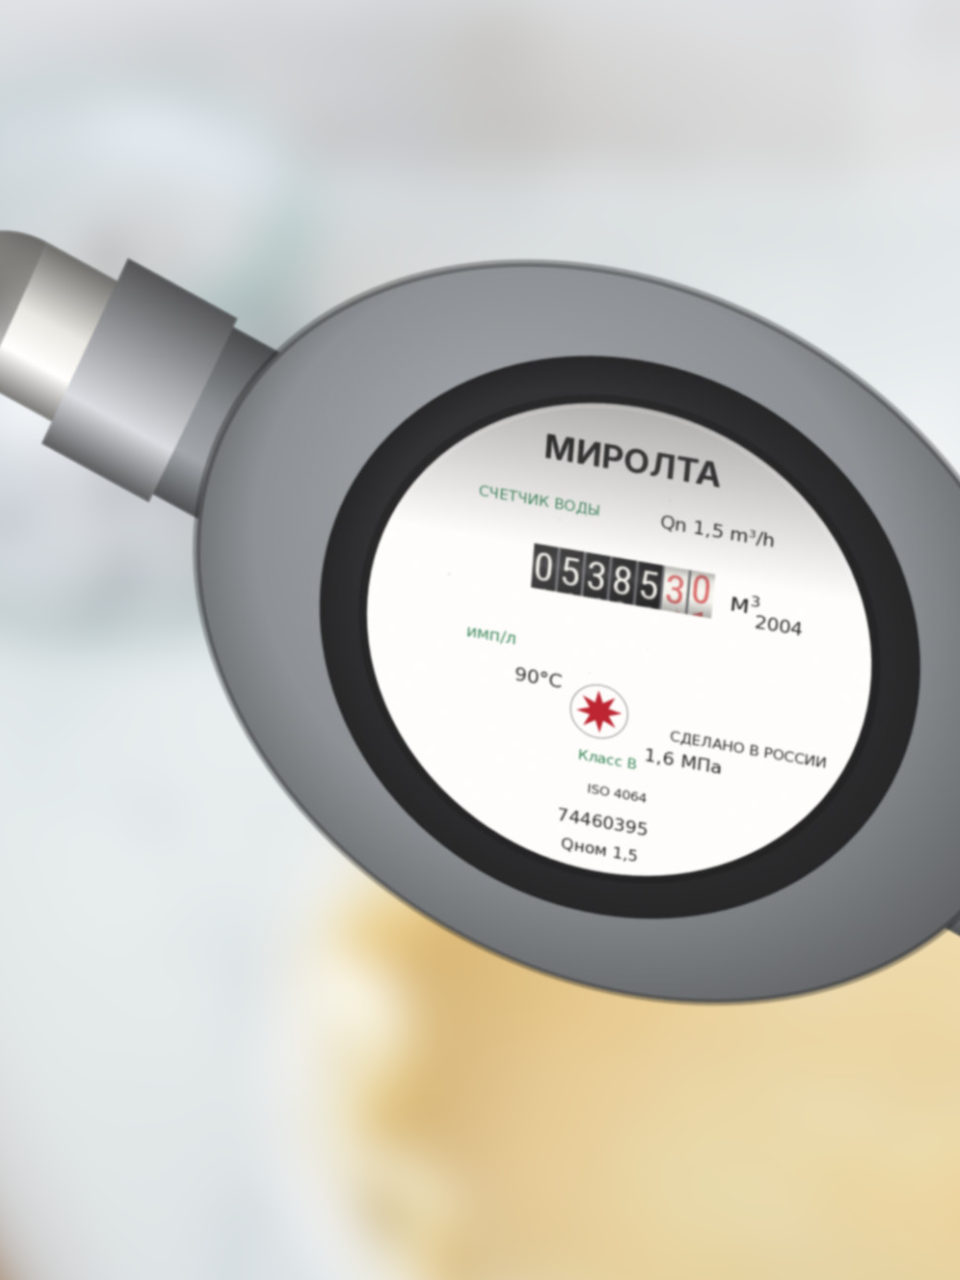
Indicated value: 5385.30 m³
